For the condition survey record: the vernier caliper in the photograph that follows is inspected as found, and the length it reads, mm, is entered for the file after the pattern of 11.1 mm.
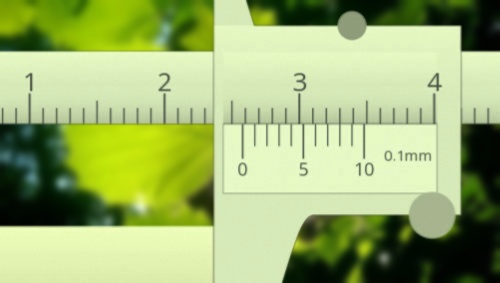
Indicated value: 25.8 mm
